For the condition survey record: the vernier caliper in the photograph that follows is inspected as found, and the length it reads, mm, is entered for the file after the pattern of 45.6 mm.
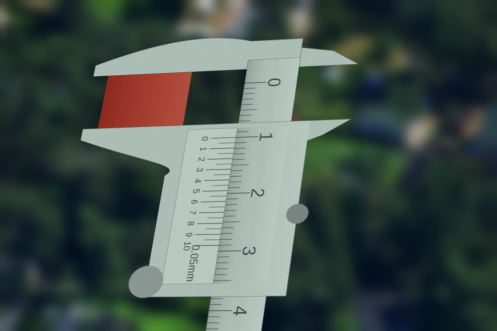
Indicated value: 10.0 mm
